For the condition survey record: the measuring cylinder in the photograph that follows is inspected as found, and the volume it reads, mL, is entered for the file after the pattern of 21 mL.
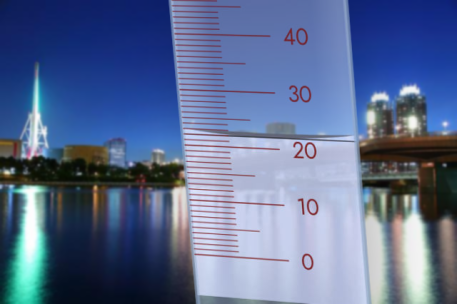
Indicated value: 22 mL
